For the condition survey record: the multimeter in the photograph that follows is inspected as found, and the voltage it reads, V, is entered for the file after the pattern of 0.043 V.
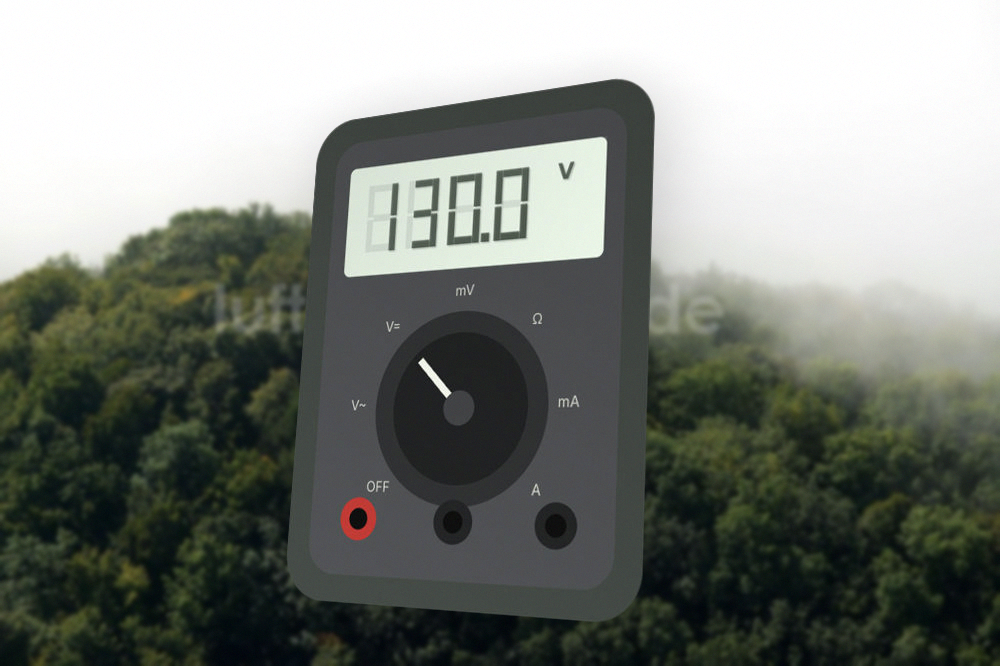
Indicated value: 130.0 V
